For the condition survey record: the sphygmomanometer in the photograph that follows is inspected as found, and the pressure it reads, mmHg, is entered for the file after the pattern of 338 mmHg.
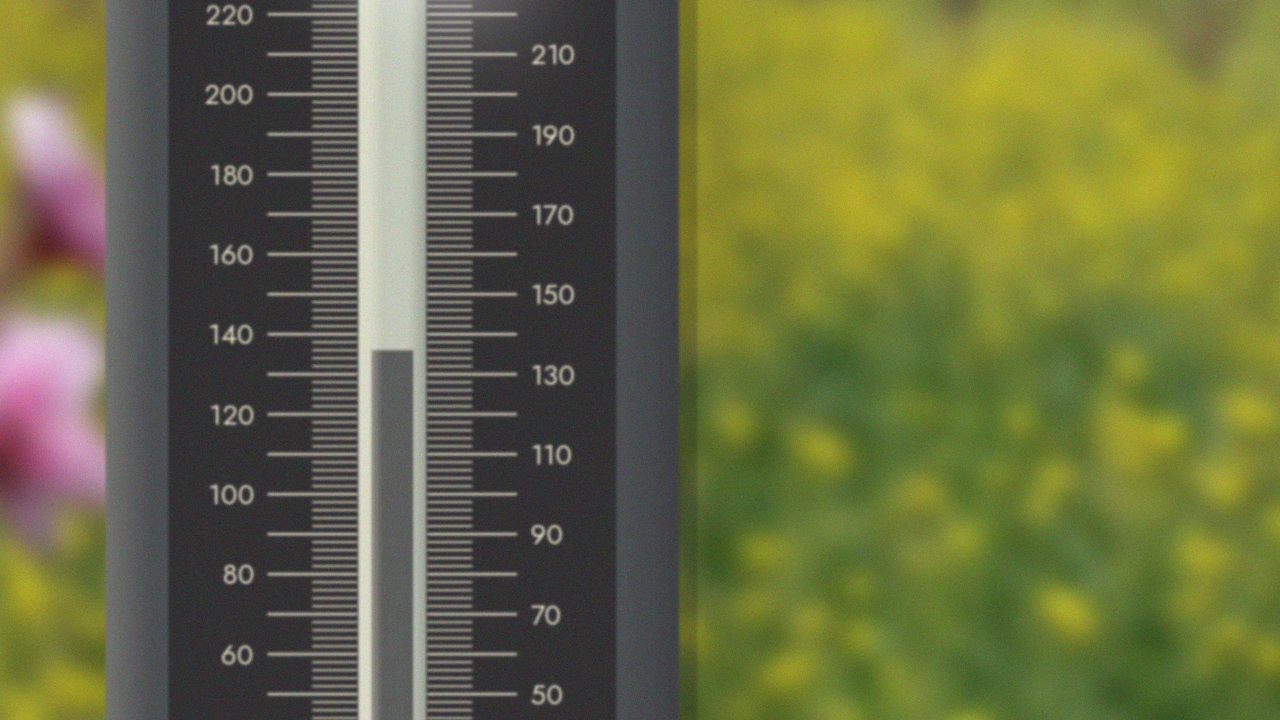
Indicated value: 136 mmHg
